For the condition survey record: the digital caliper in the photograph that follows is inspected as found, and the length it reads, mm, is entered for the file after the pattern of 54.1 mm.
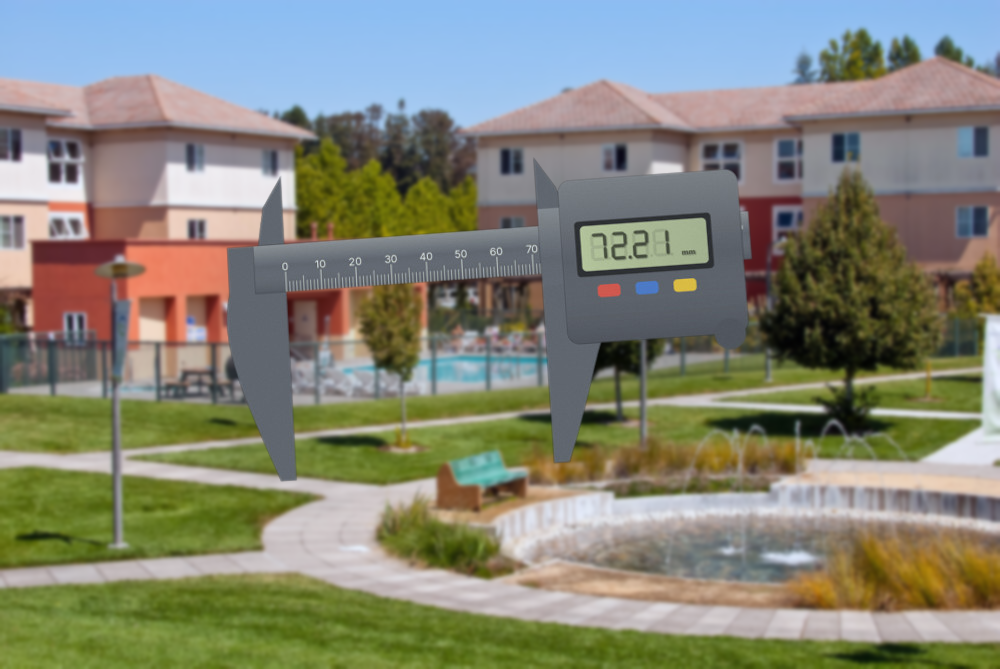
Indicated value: 72.21 mm
